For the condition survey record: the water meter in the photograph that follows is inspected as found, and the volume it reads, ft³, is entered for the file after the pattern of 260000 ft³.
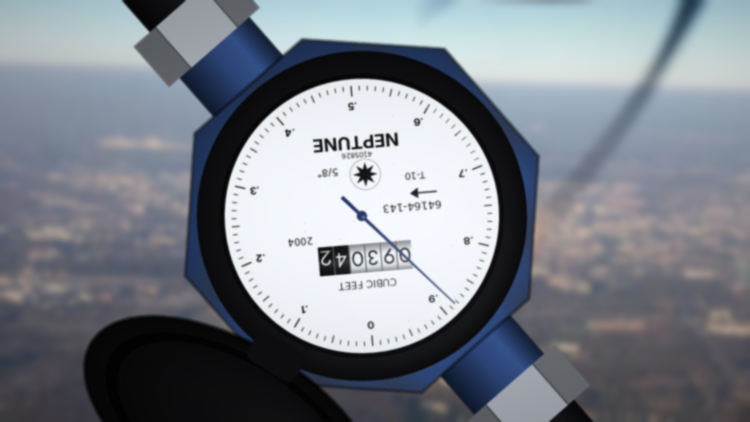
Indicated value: 93041.88 ft³
